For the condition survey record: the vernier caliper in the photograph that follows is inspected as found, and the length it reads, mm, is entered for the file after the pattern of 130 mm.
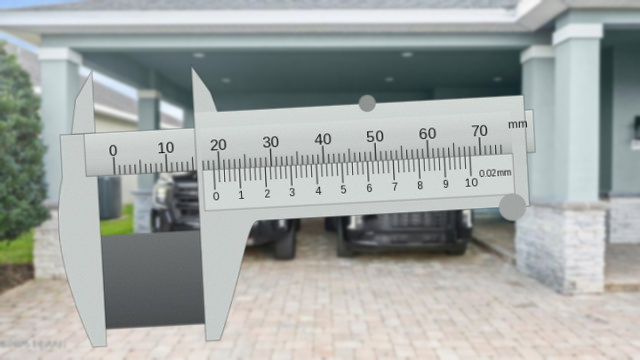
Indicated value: 19.0 mm
